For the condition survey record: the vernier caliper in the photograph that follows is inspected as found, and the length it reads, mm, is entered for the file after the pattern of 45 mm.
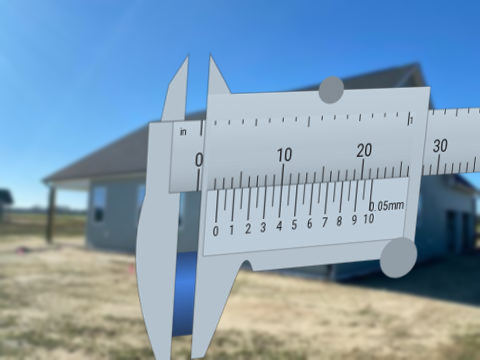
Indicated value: 2.4 mm
